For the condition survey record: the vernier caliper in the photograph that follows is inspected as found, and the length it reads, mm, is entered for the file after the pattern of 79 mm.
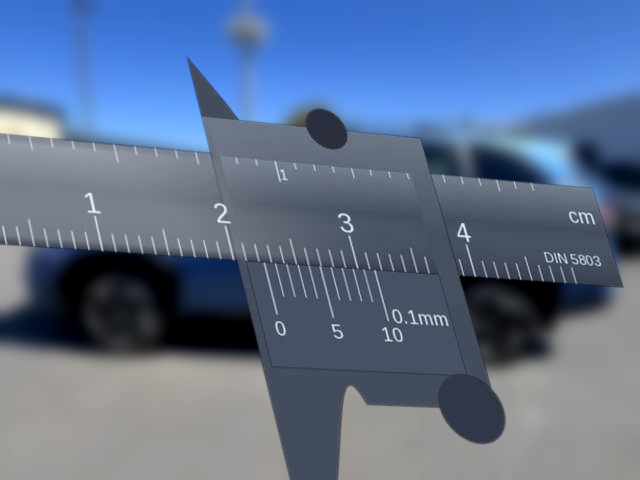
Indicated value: 22.4 mm
